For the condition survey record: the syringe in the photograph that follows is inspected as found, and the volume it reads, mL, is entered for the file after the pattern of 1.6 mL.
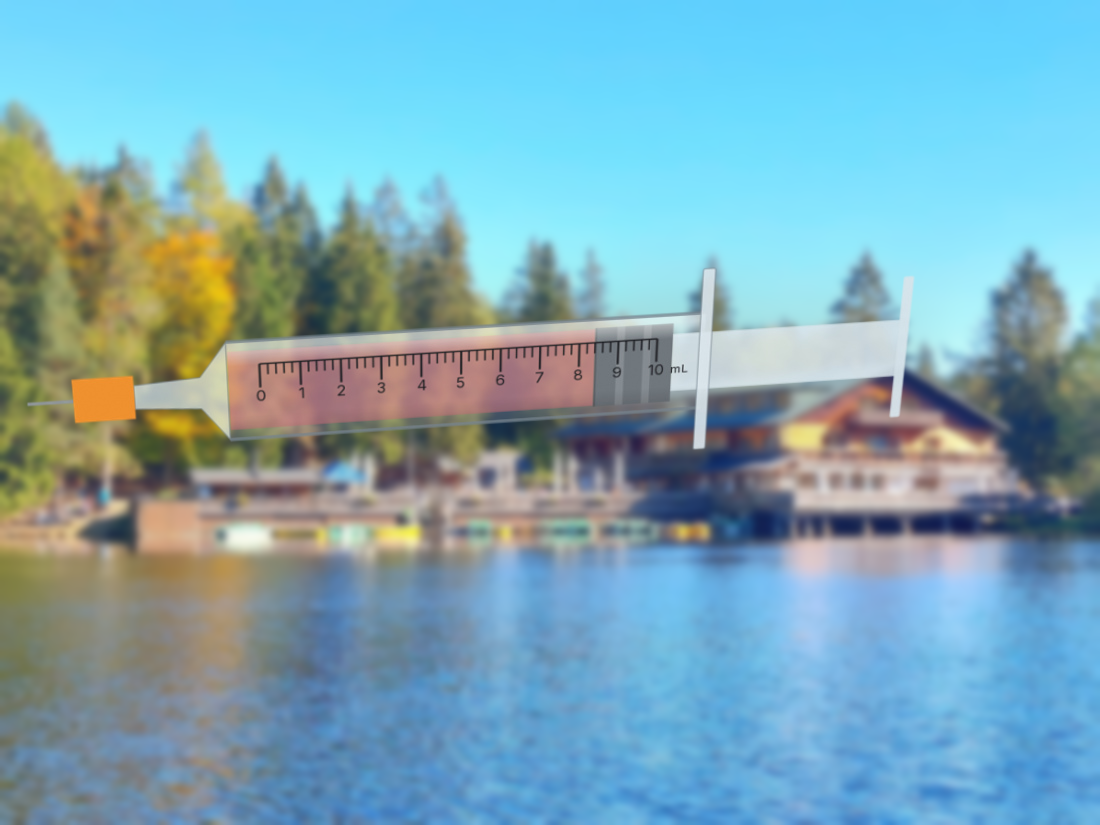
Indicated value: 8.4 mL
